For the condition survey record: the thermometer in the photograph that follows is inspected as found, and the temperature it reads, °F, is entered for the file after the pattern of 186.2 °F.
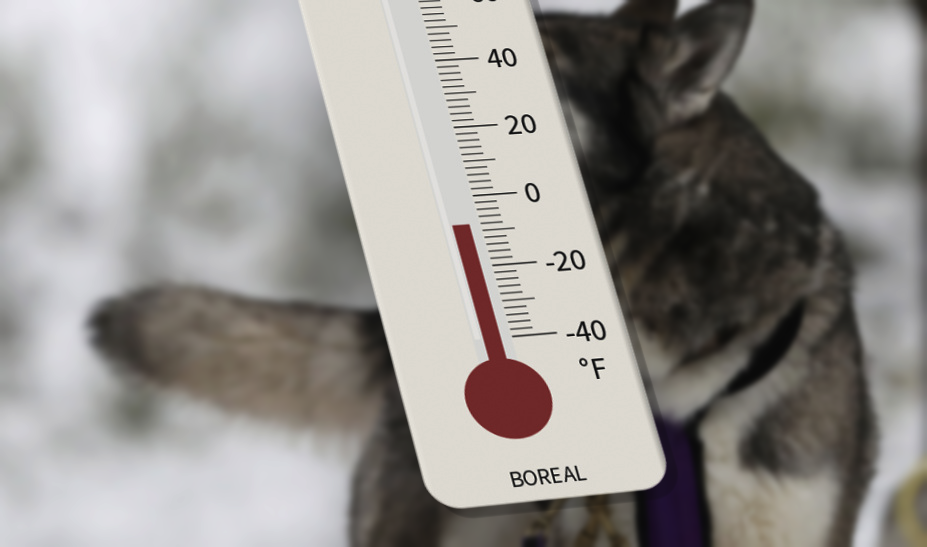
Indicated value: -8 °F
